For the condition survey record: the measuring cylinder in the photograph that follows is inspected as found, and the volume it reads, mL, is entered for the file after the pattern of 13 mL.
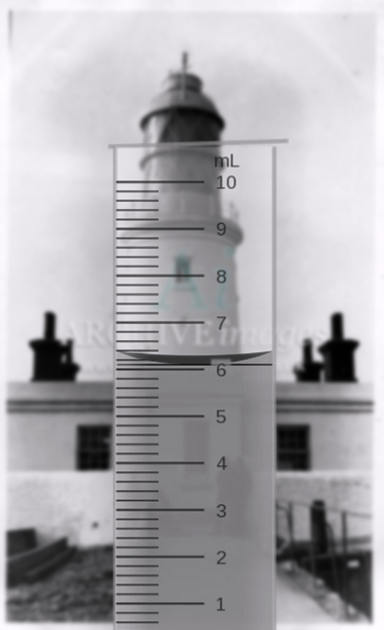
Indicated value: 6.1 mL
